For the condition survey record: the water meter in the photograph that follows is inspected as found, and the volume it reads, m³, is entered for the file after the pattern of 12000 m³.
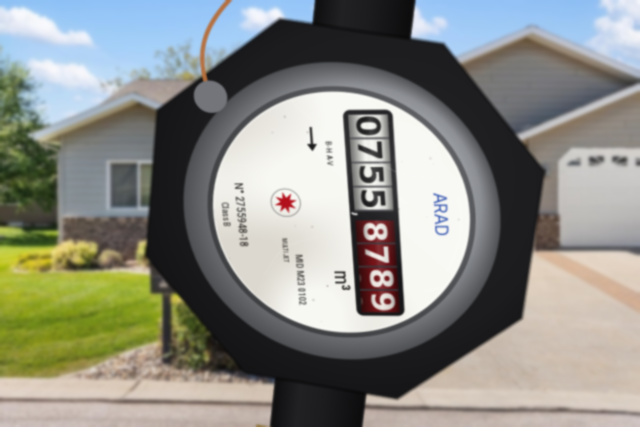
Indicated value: 755.8789 m³
